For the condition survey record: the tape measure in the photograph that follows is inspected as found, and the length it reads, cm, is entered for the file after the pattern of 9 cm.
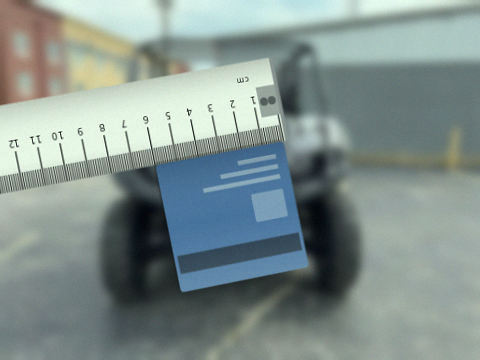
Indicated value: 6 cm
